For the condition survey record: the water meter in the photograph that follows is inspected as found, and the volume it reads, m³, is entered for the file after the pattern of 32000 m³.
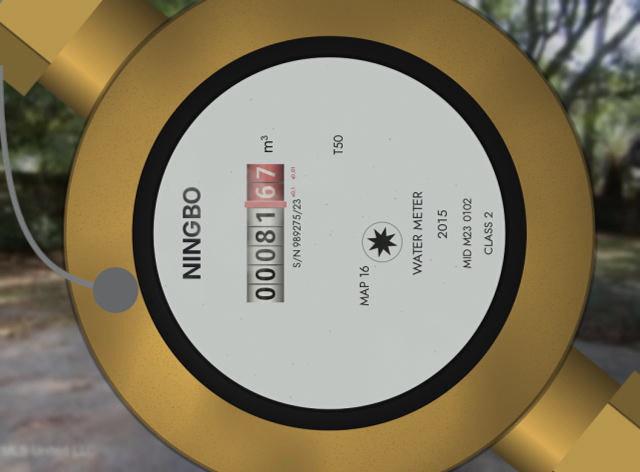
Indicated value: 81.67 m³
